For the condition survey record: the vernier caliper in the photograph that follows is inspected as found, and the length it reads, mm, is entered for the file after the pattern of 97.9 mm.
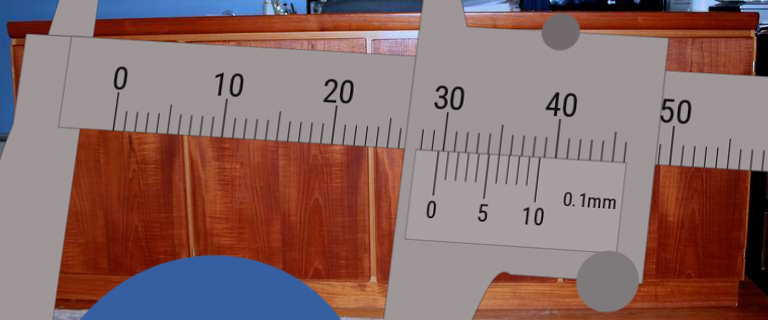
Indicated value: 29.6 mm
